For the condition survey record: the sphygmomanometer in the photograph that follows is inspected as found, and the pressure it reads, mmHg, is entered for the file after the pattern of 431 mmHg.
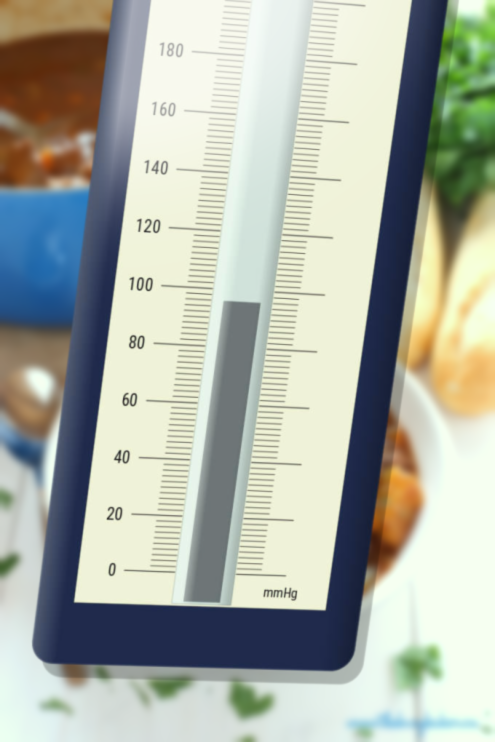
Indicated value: 96 mmHg
